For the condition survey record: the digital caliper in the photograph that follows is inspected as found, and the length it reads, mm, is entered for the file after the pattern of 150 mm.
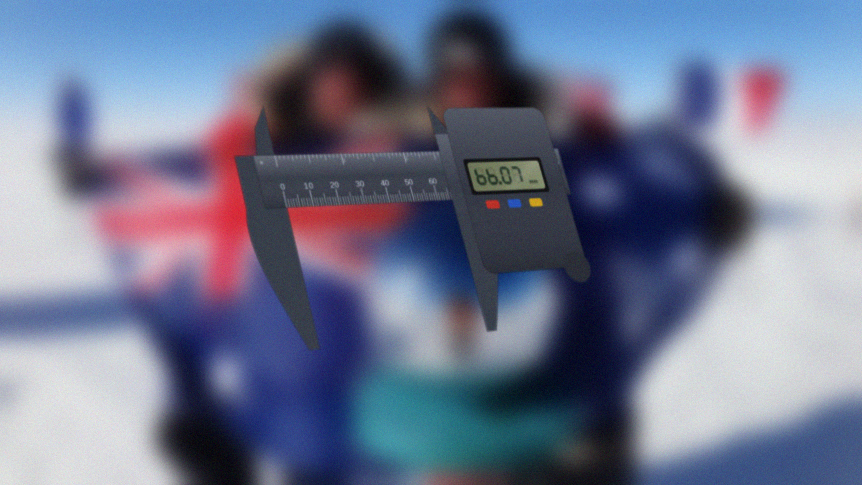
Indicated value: 66.07 mm
